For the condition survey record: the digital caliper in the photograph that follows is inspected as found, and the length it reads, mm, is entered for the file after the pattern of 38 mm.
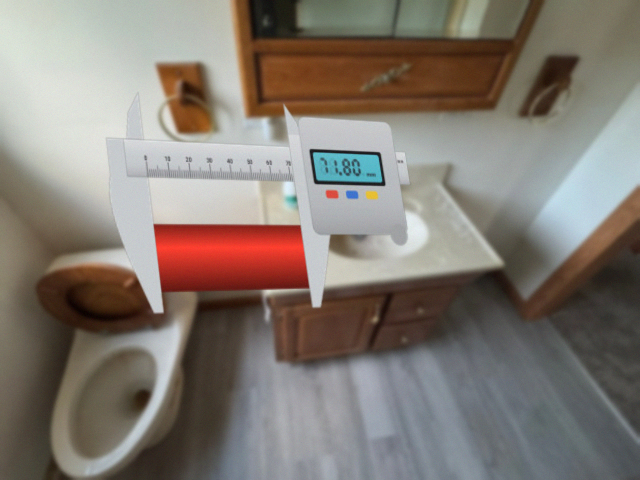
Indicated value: 71.80 mm
